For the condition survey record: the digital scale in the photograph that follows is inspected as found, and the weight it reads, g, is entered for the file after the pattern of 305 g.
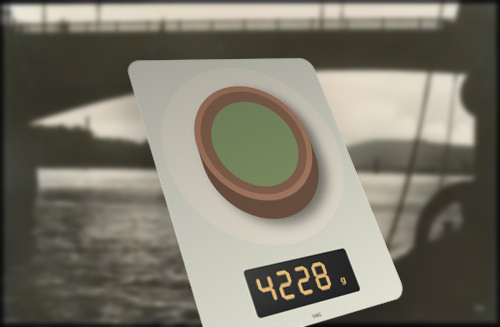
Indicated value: 4228 g
